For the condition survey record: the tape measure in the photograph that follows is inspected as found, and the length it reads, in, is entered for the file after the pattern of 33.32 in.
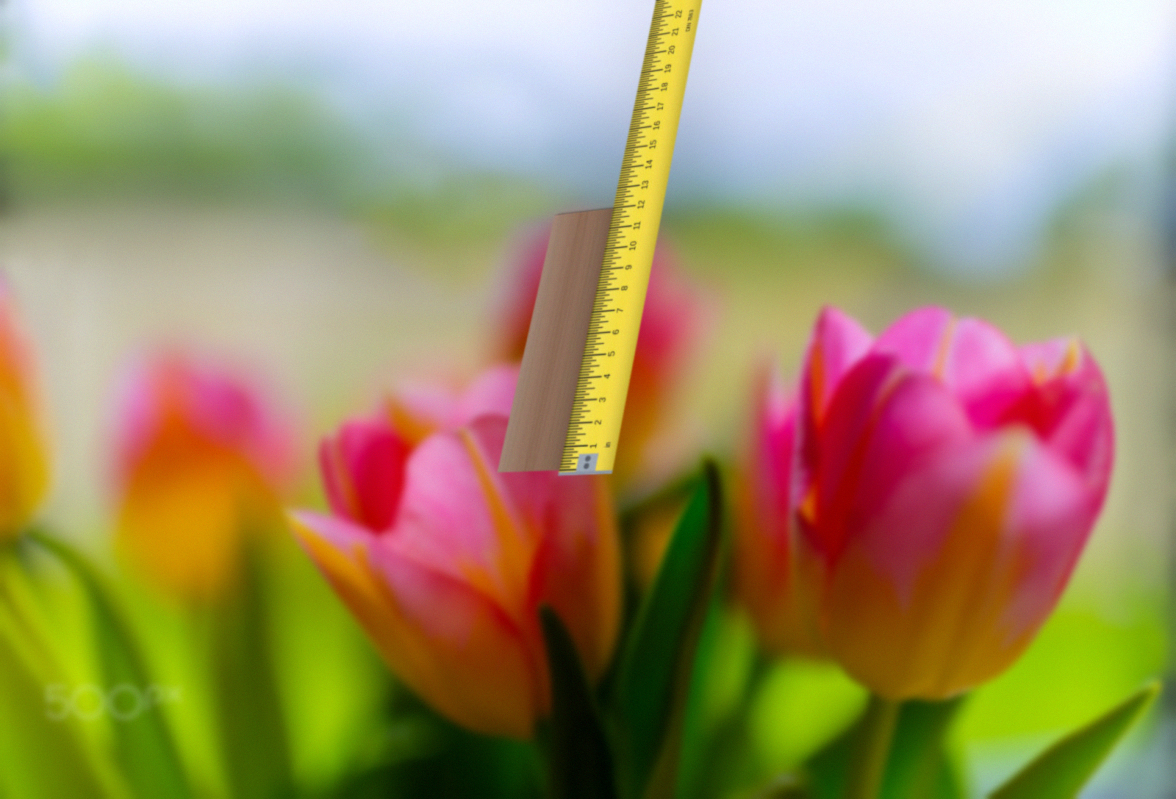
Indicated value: 12 in
